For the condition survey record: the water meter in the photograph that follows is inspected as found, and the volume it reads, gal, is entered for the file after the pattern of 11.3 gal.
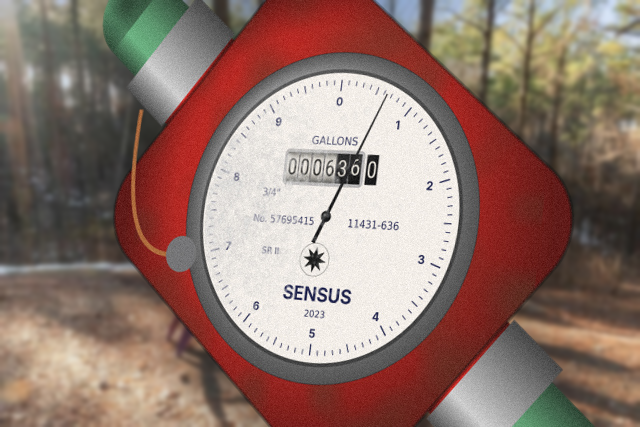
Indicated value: 6360.6 gal
